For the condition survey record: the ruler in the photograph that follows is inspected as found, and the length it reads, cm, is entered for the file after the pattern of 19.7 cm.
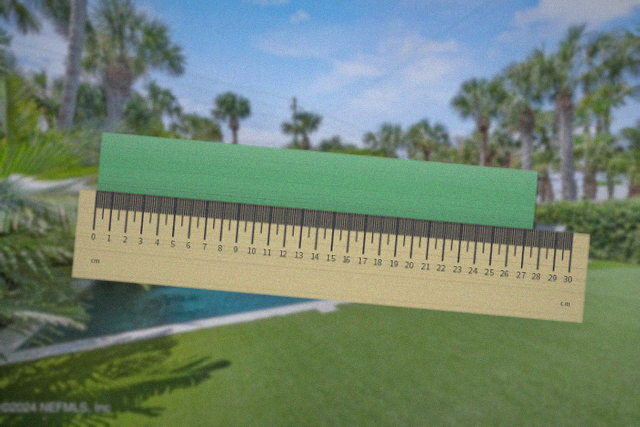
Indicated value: 27.5 cm
